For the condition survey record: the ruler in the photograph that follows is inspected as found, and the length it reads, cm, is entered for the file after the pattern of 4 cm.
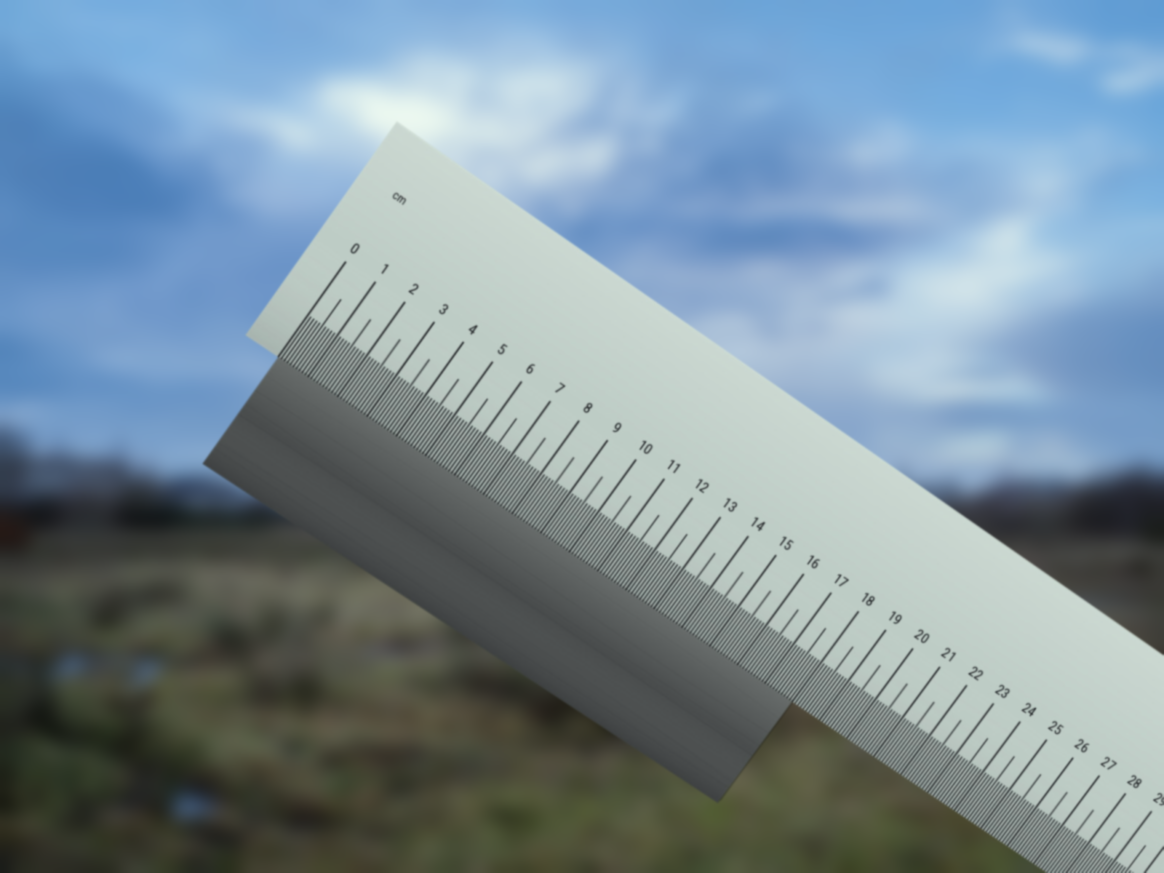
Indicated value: 18 cm
